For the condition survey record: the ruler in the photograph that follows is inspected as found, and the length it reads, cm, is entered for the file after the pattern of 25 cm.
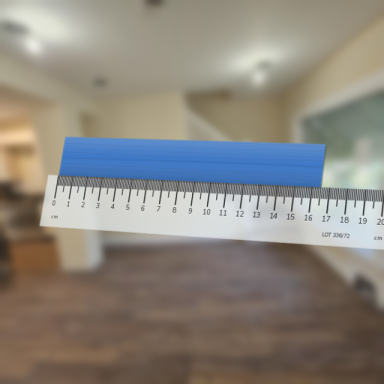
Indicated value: 16.5 cm
